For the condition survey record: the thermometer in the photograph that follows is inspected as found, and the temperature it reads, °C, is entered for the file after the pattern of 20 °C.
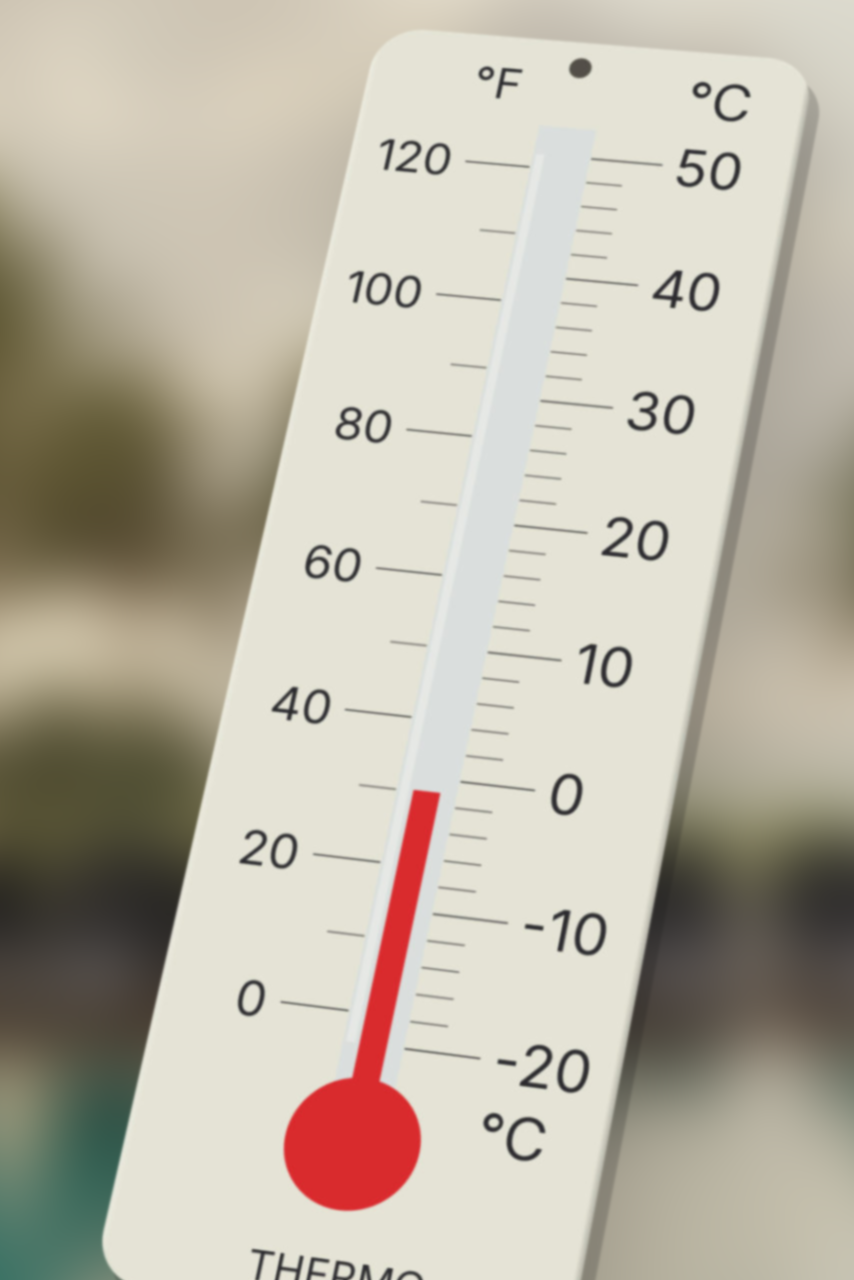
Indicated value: -1 °C
